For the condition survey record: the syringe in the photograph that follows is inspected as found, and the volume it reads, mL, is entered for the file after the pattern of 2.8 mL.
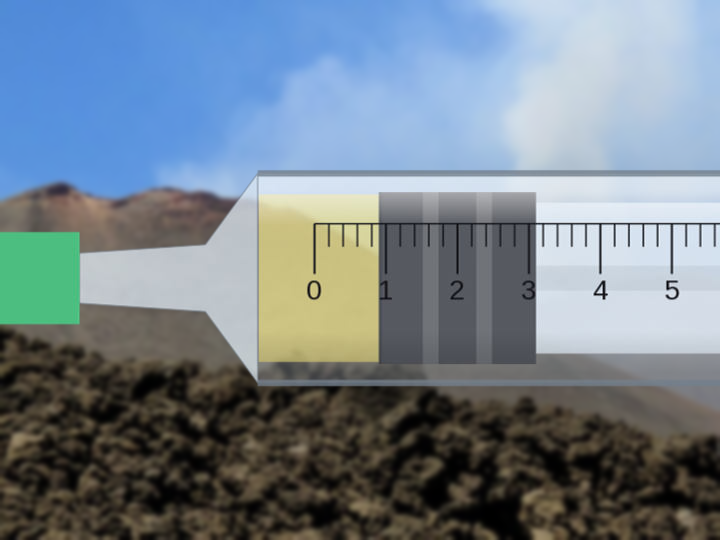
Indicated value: 0.9 mL
